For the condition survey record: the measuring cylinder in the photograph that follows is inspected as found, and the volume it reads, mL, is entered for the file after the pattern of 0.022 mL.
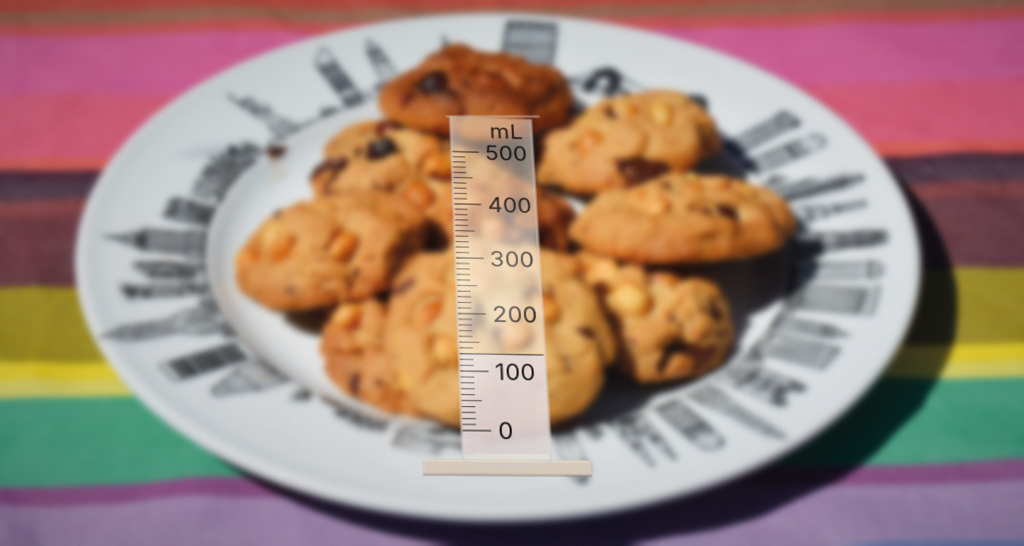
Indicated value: 130 mL
